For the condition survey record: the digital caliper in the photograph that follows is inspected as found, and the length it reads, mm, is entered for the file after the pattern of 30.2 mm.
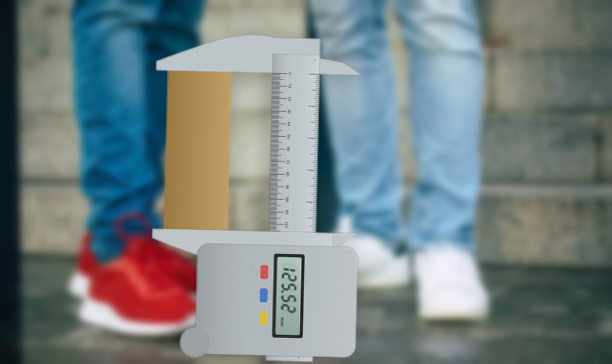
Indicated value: 125.52 mm
